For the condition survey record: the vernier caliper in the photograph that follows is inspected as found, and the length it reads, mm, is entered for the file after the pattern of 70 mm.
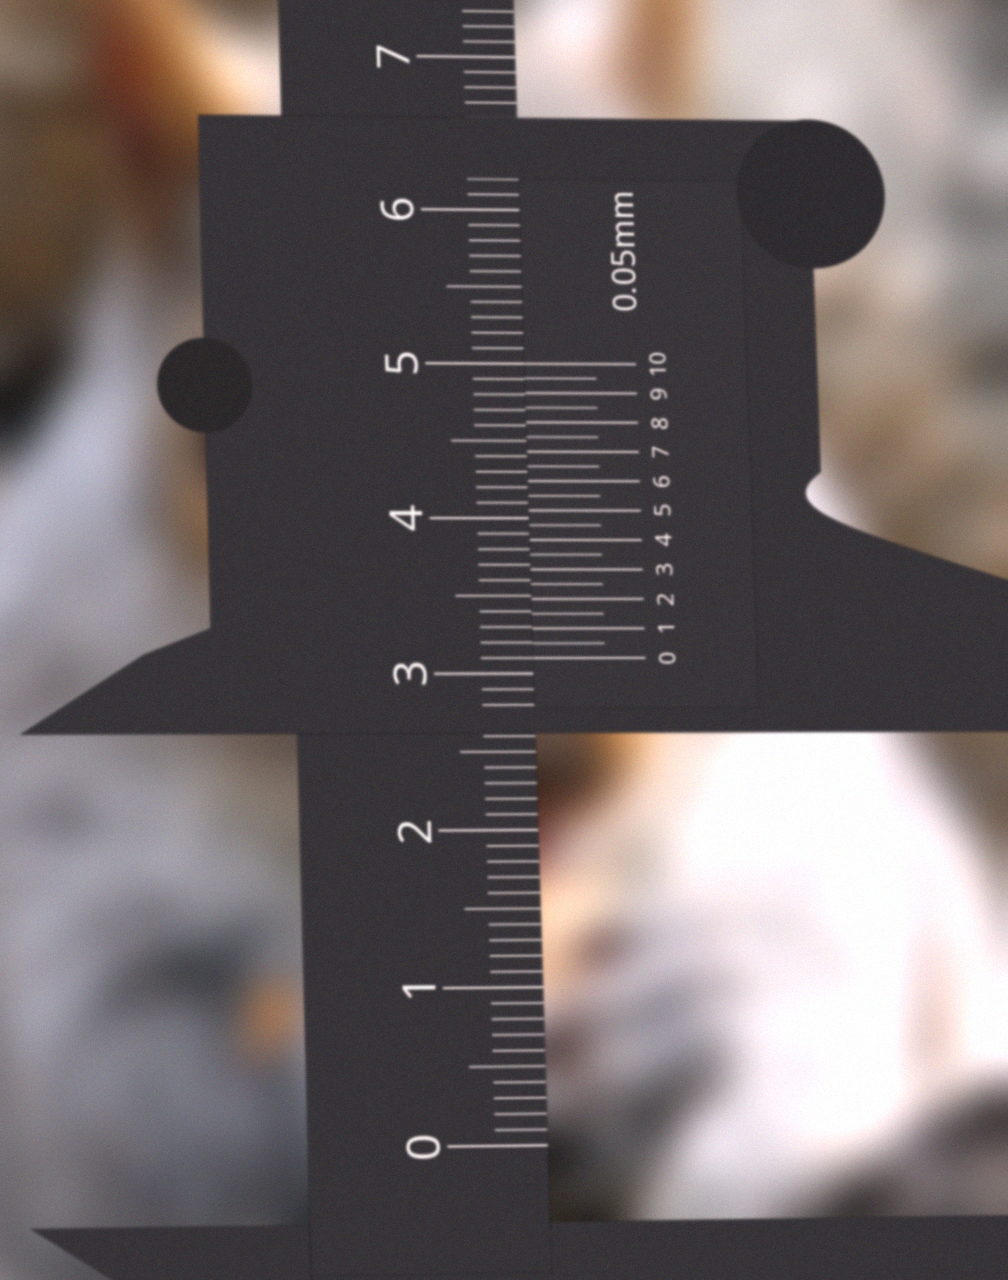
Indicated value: 31.0 mm
